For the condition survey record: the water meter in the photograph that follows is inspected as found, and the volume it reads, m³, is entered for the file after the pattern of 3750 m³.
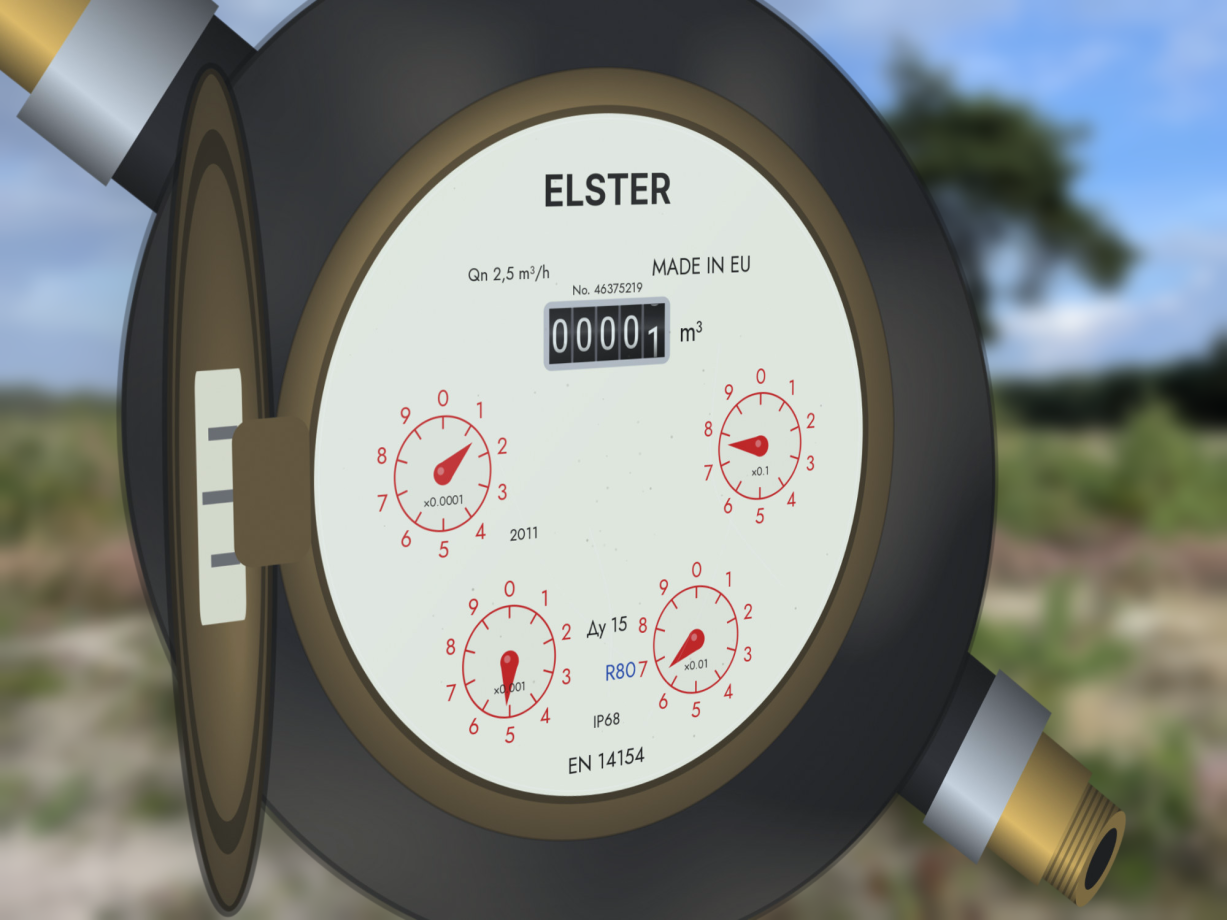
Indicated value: 0.7651 m³
